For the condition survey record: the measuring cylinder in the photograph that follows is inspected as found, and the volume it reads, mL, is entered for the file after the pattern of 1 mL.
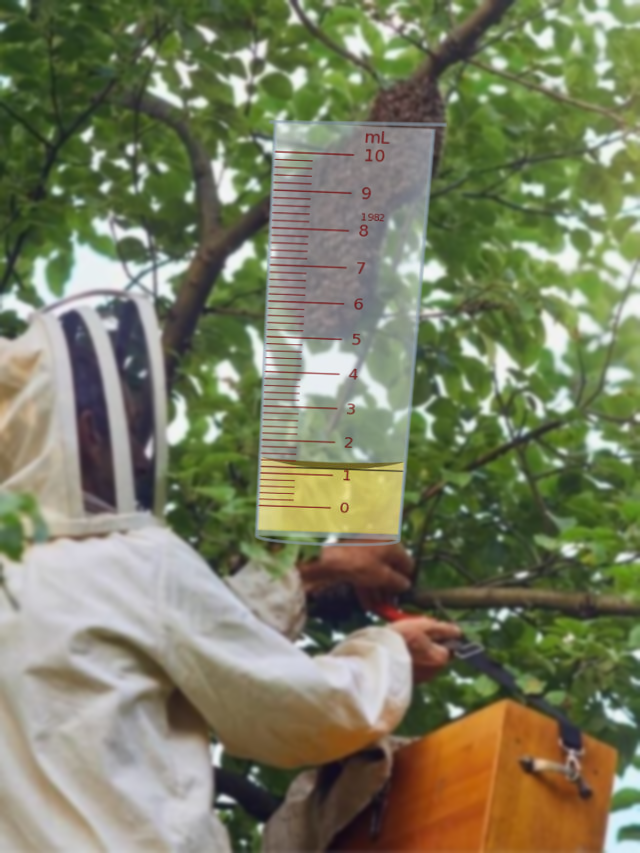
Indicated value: 1.2 mL
